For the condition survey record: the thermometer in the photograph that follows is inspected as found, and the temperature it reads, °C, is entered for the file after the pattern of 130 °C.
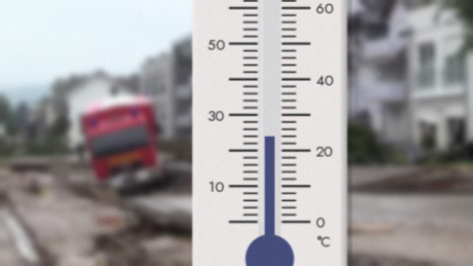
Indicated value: 24 °C
